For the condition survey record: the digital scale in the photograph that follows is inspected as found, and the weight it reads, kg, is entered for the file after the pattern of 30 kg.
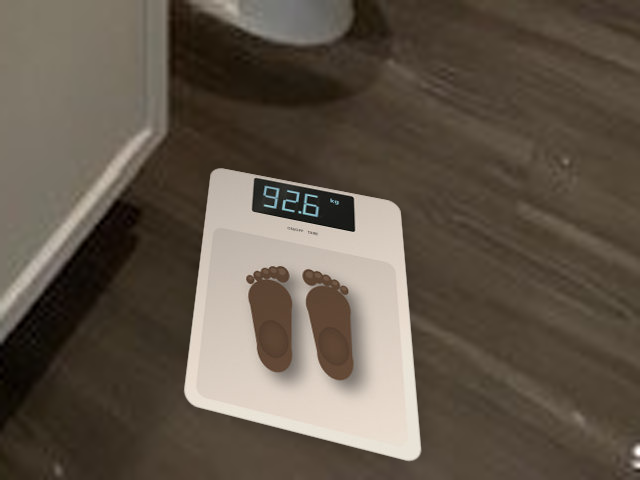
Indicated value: 92.6 kg
